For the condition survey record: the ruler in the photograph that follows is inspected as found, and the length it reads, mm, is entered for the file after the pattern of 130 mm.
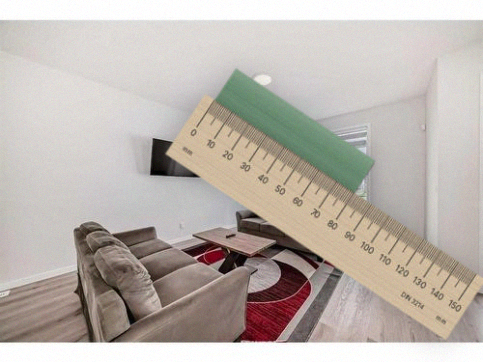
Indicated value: 80 mm
